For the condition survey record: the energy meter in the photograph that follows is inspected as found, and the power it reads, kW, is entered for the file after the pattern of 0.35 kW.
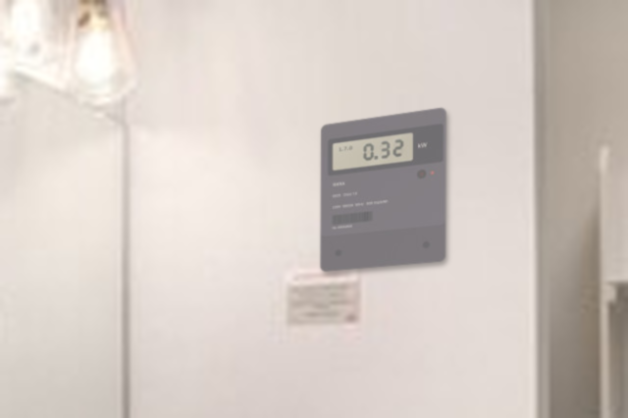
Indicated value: 0.32 kW
